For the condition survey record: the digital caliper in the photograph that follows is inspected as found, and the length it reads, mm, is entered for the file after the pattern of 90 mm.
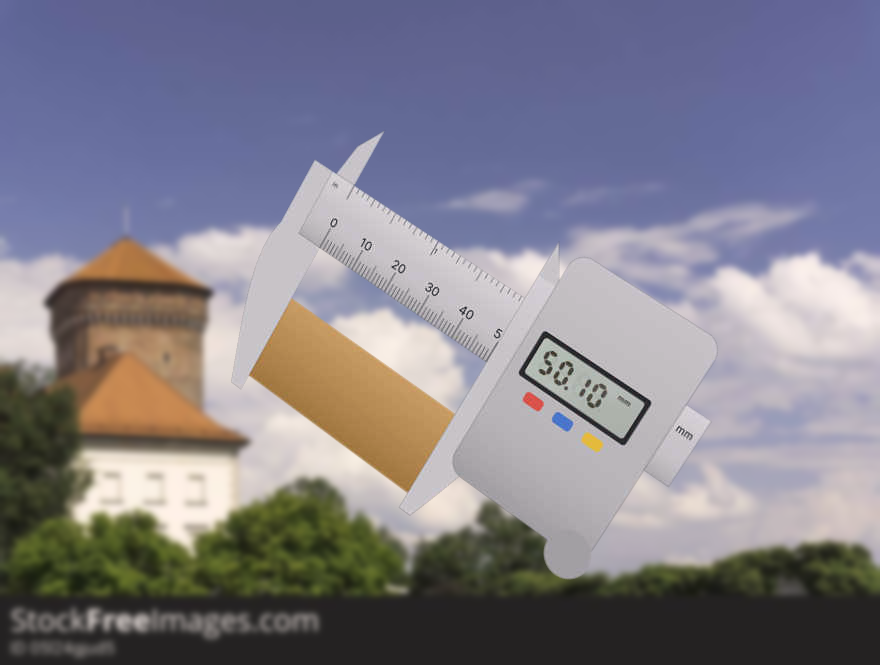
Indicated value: 50.10 mm
